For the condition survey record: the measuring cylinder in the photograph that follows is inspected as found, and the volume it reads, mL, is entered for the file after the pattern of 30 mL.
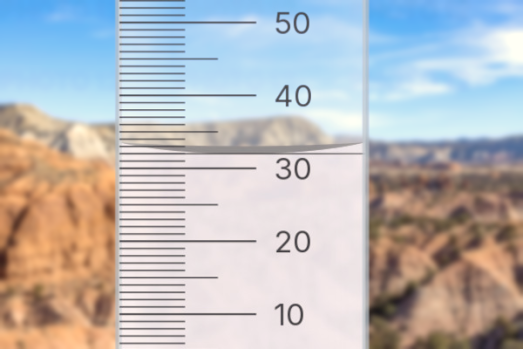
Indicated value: 32 mL
